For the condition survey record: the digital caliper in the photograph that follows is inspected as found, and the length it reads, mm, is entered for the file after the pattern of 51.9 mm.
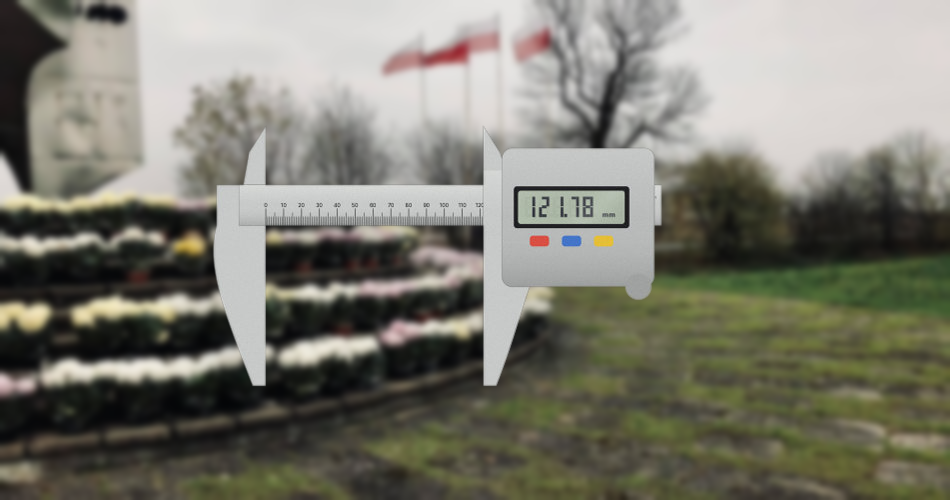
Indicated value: 121.78 mm
